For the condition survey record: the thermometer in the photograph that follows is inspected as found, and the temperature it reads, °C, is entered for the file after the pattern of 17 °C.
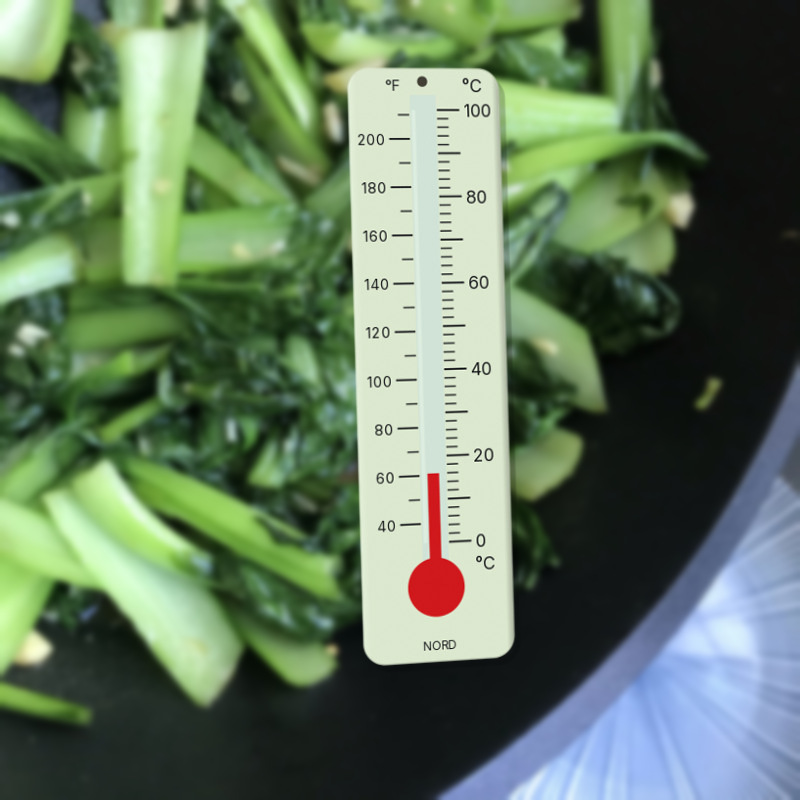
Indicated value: 16 °C
